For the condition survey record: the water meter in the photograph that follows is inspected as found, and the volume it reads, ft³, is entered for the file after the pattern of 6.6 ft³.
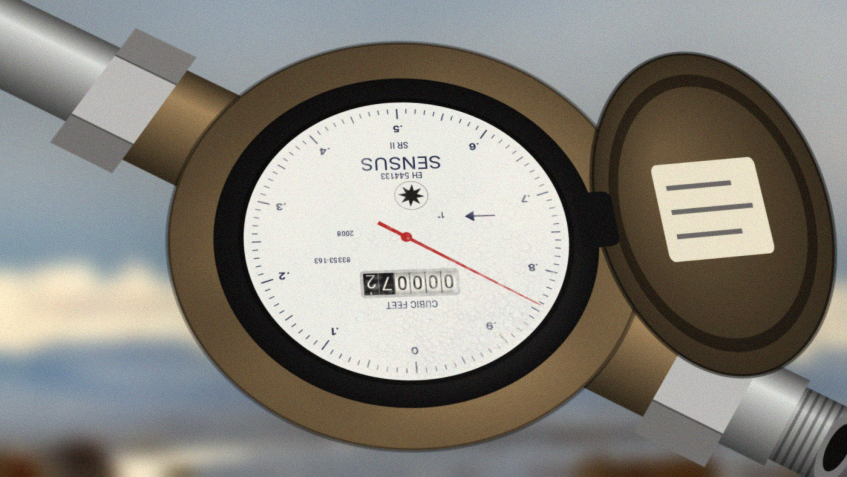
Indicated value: 71.84 ft³
